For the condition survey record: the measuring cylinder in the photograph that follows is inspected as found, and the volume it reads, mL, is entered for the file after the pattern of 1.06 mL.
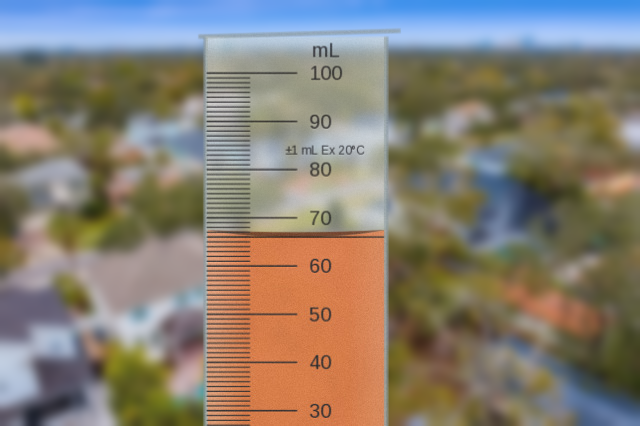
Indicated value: 66 mL
